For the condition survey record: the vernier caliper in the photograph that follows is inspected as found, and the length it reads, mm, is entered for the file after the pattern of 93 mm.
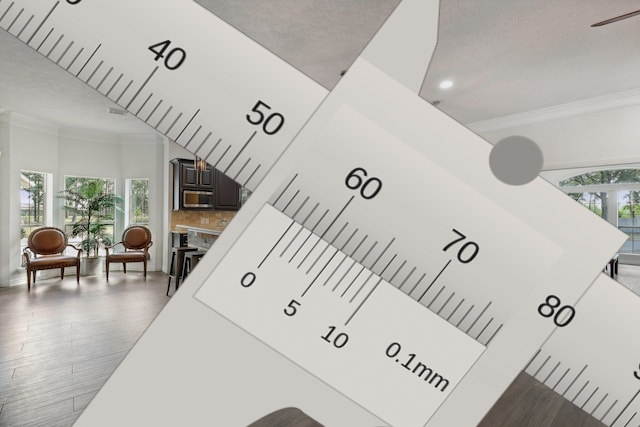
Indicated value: 57.3 mm
